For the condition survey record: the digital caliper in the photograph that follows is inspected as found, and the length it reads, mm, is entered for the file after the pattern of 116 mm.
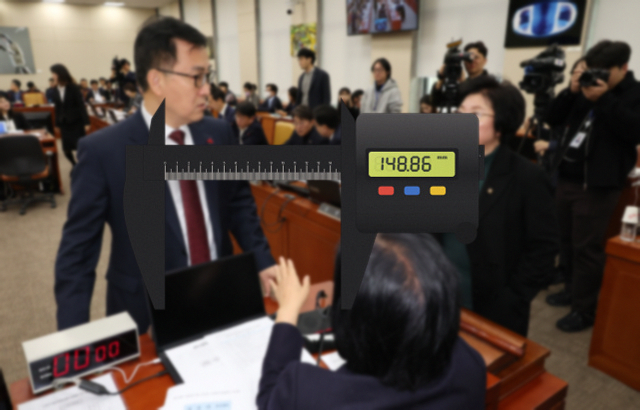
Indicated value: 148.86 mm
